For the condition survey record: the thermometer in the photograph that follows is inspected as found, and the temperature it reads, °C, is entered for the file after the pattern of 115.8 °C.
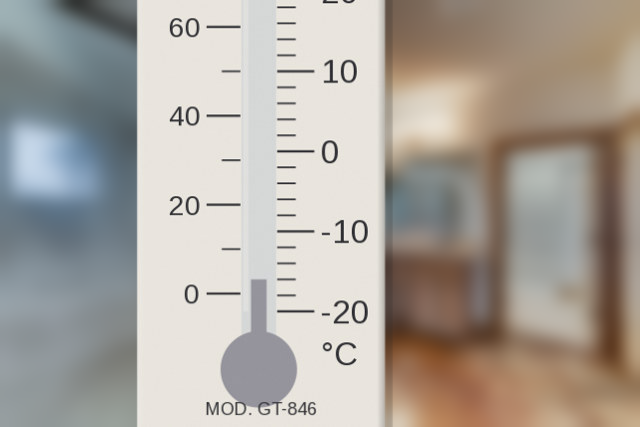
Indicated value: -16 °C
